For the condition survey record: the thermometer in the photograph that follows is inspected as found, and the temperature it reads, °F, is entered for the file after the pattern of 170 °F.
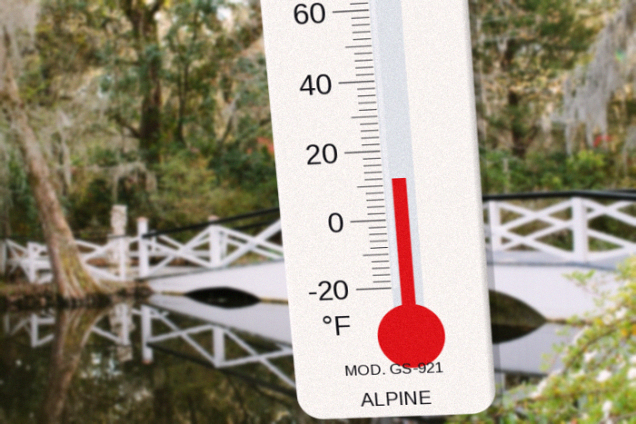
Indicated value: 12 °F
